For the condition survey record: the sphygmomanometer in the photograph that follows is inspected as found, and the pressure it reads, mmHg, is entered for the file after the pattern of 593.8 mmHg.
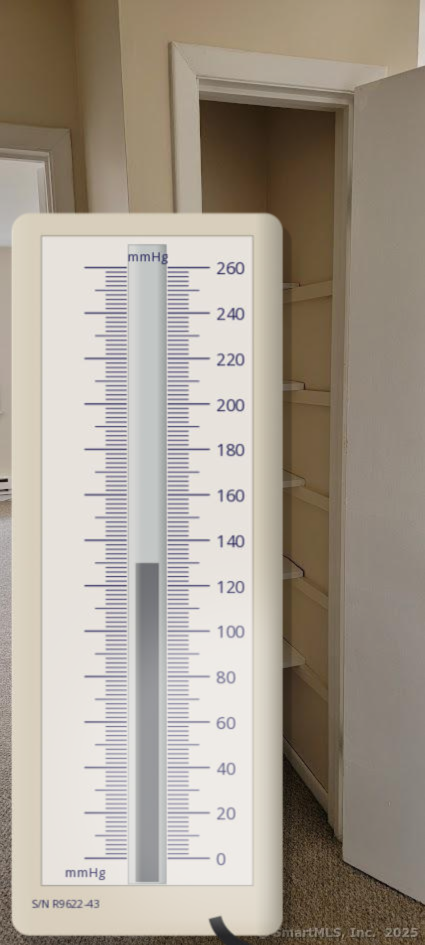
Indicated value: 130 mmHg
